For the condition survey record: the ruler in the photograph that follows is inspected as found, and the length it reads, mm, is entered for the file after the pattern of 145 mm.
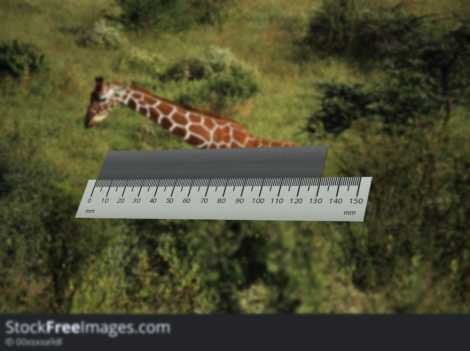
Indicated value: 130 mm
